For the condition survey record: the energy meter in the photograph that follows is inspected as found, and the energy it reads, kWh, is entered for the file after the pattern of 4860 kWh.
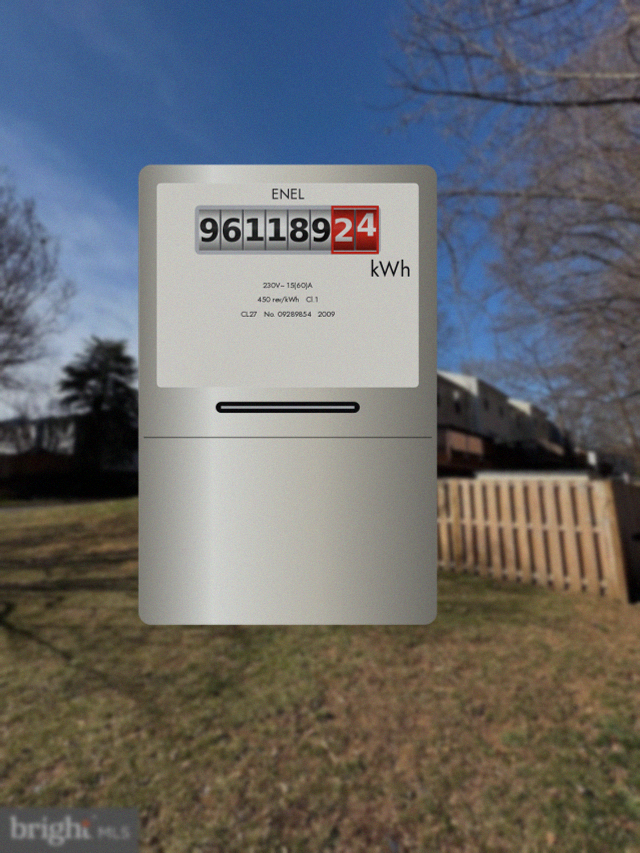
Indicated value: 961189.24 kWh
